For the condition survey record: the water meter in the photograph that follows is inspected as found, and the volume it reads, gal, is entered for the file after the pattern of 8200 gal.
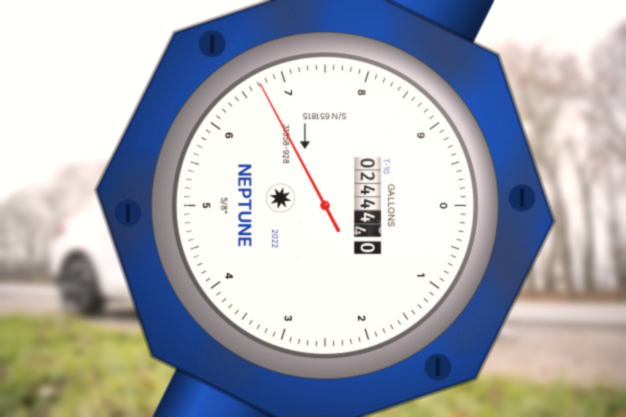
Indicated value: 244436.7 gal
